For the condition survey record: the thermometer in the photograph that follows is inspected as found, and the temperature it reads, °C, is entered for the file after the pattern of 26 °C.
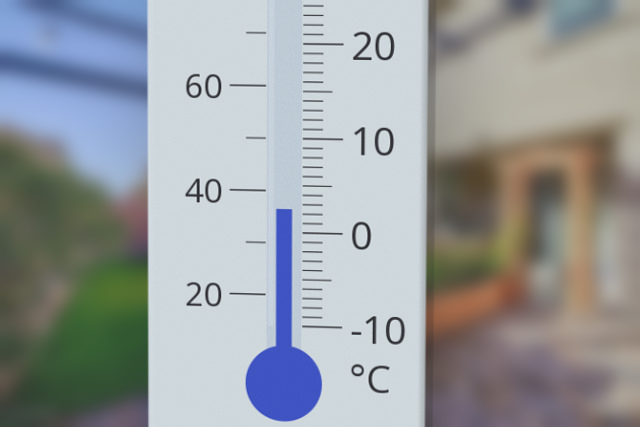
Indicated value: 2.5 °C
